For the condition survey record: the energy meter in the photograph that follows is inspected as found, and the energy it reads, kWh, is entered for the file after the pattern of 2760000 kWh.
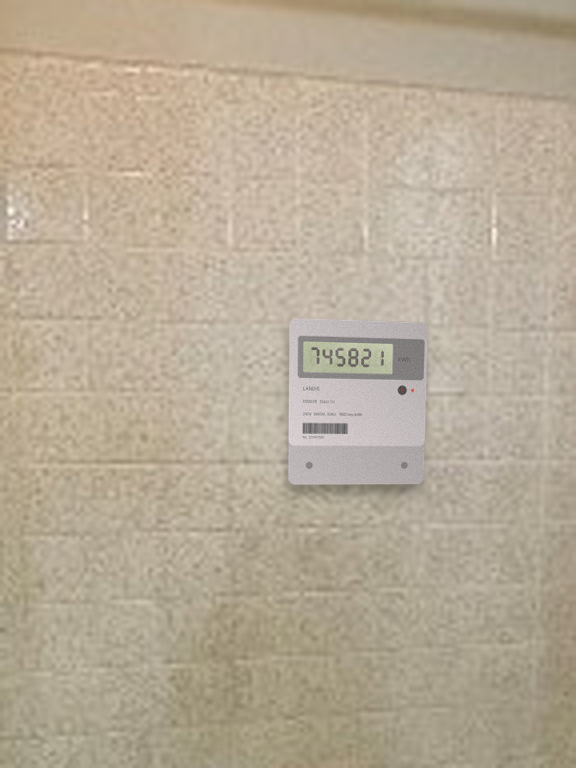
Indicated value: 745821 kWh
